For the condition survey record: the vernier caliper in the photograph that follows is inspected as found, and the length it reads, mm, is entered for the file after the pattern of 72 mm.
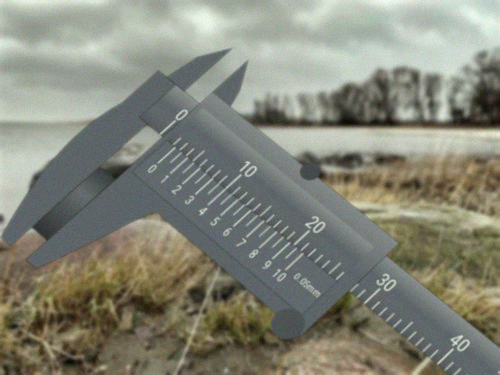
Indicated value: 2.4 mm
